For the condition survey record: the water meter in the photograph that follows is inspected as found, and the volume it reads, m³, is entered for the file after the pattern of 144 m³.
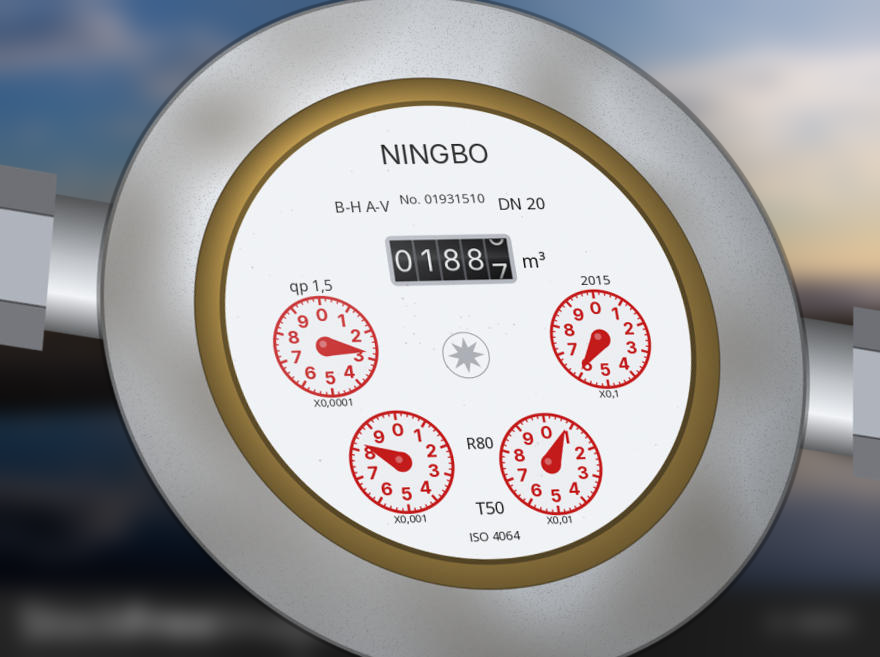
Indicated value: 1886.6082 m³
